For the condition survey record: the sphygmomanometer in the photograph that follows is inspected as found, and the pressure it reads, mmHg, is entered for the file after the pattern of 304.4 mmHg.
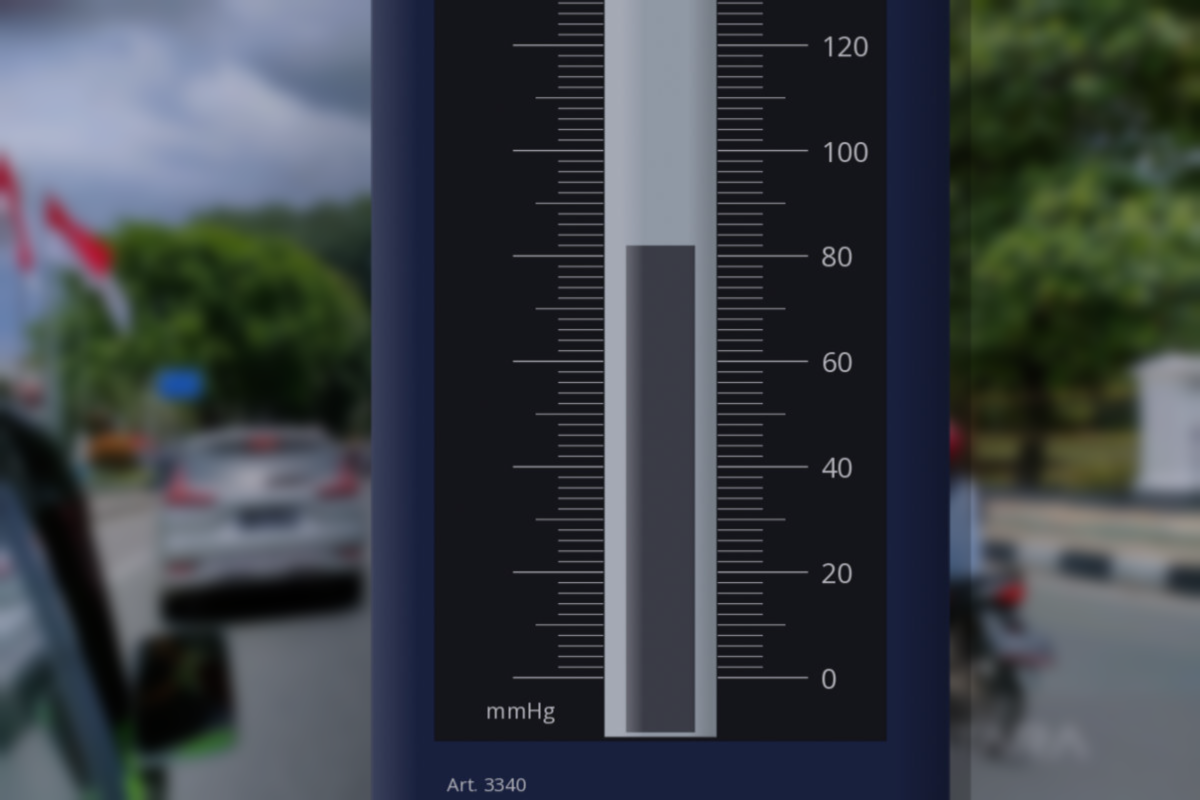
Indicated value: 82 mmHg
